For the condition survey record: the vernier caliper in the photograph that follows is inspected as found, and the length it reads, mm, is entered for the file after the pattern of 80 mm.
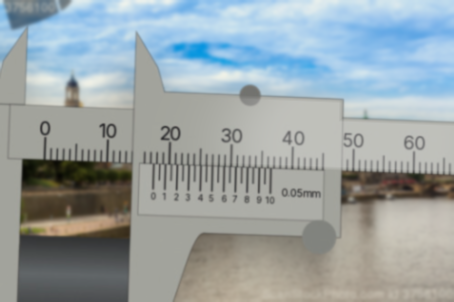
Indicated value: 17.5 mm
